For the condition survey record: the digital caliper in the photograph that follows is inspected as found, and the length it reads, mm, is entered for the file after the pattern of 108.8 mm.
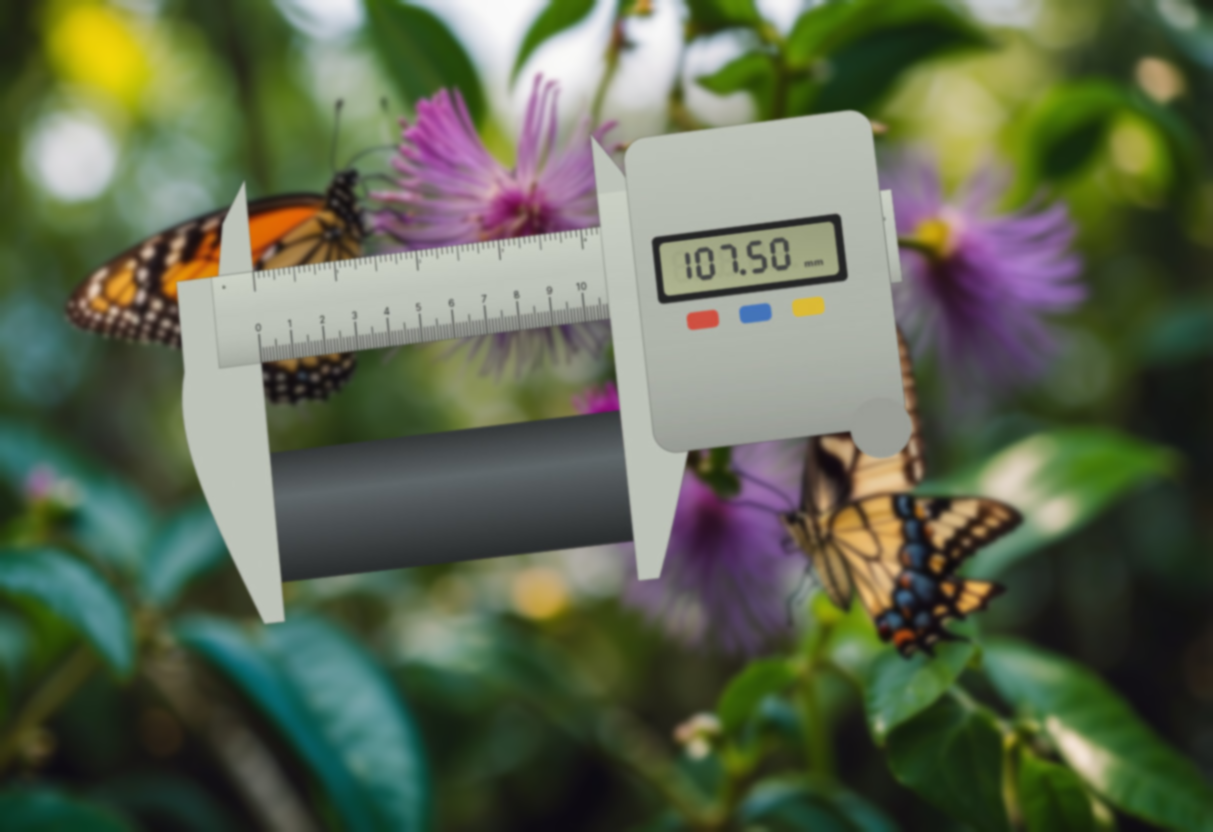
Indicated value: 107.50 mm
